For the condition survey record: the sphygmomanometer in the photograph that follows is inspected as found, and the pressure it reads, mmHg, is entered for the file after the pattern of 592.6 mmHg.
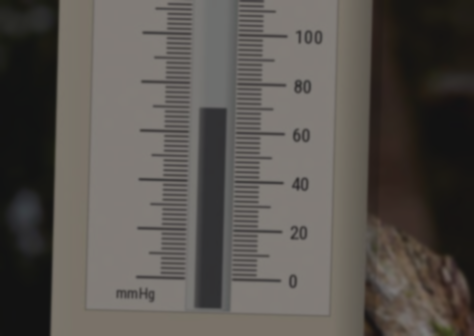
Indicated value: 70 mmHg
